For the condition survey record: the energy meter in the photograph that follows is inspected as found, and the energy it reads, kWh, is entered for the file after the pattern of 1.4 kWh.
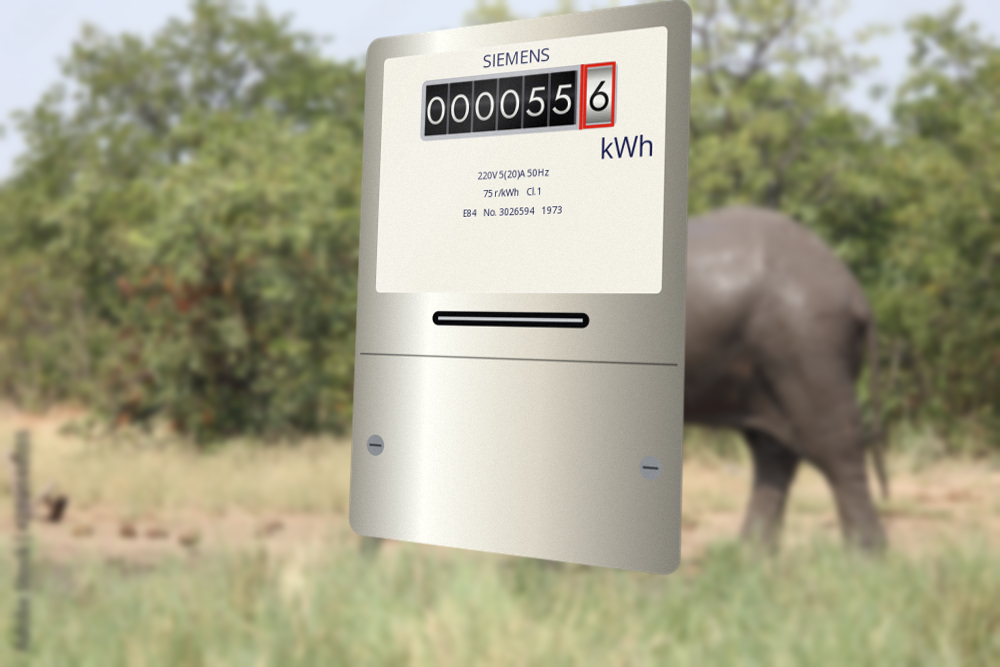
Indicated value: 55.6 kWh
